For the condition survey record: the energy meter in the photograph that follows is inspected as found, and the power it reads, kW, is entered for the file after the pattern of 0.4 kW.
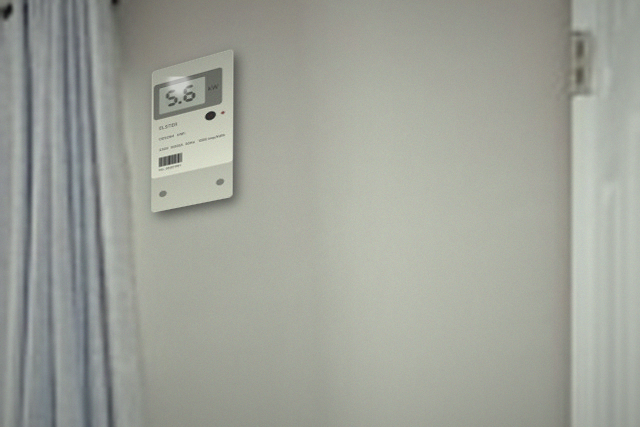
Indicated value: 5.6 kW
